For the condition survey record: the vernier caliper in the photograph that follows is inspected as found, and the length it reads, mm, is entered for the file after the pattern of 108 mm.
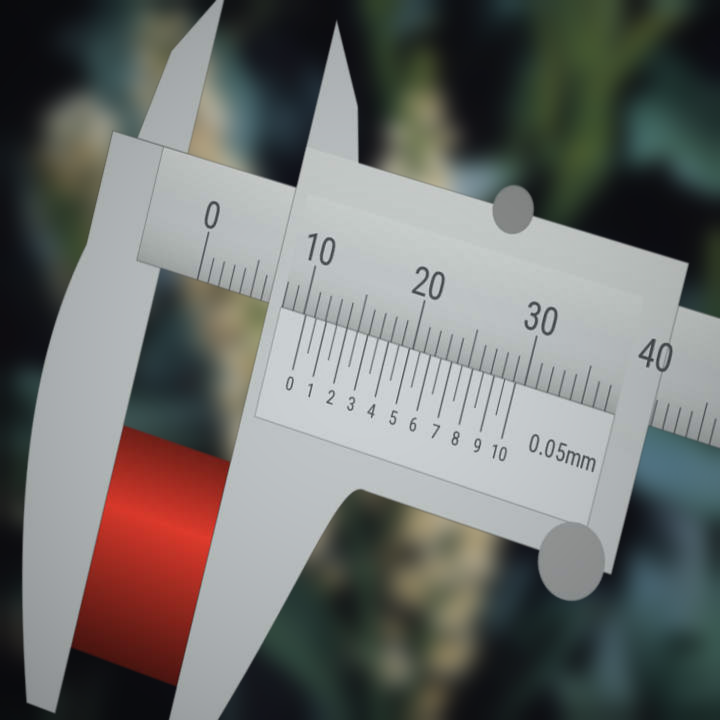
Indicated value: 10.2 mm
